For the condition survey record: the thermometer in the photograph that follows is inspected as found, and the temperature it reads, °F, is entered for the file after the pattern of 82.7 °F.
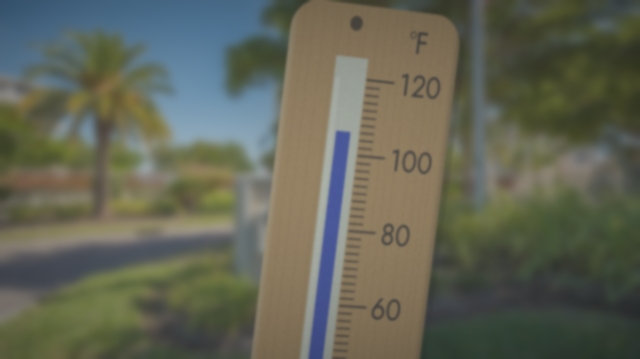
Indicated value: 106 °F
